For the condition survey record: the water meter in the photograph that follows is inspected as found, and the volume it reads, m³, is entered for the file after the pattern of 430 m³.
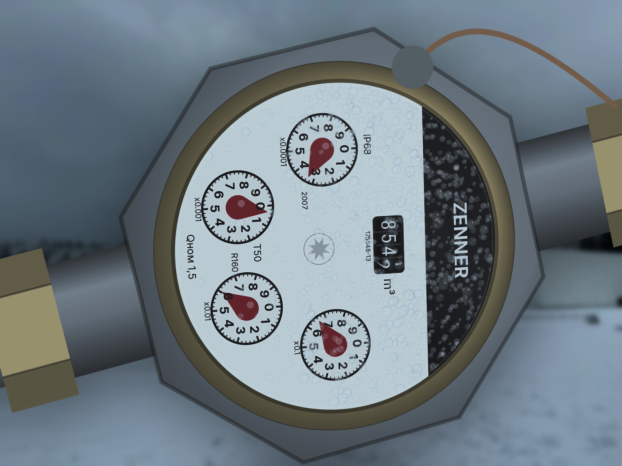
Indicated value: 8541.6603 m³
